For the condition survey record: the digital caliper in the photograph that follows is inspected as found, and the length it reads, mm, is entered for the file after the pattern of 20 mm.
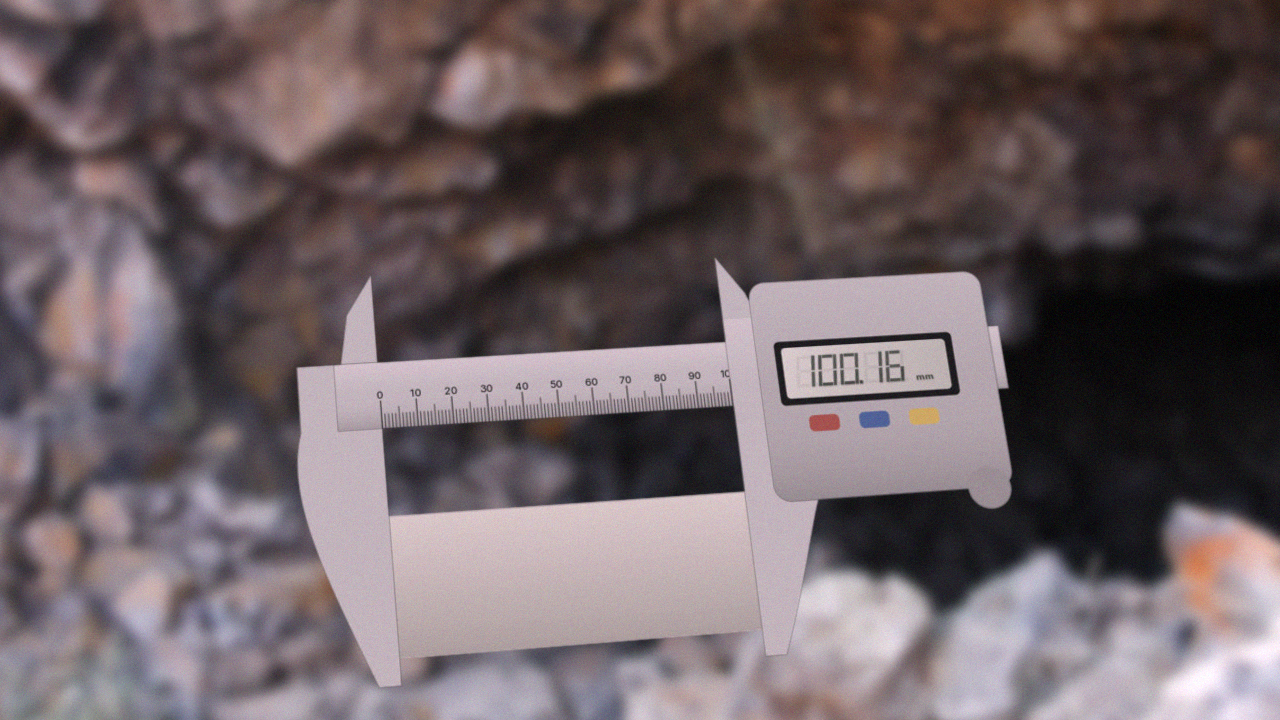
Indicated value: 100.16 mm
